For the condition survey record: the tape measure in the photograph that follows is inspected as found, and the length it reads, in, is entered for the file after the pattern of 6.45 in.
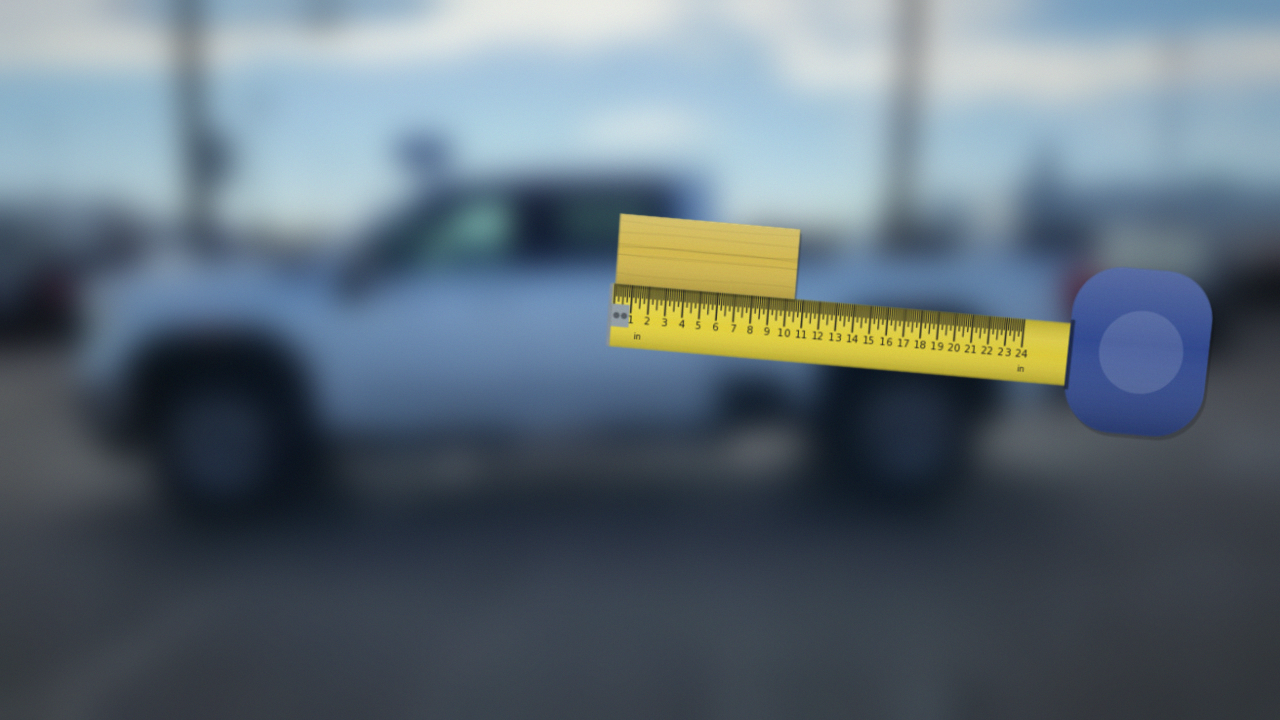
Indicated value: 10.5 in
